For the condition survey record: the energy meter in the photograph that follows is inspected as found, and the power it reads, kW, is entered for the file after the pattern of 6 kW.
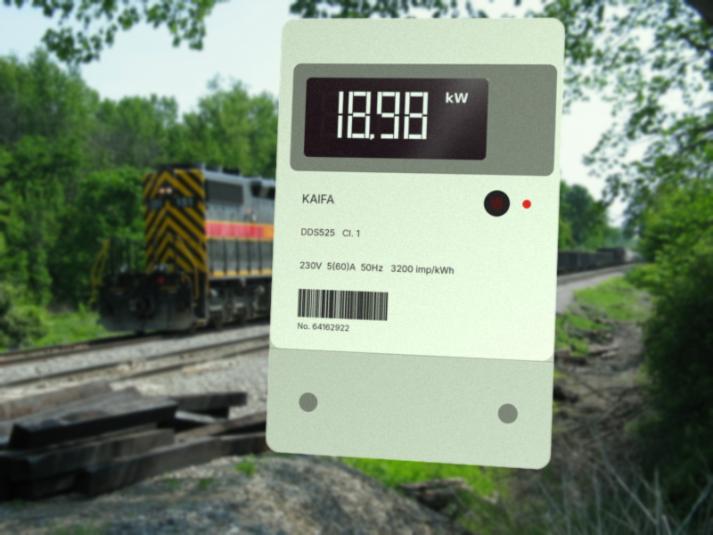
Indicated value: 18.98 kW
